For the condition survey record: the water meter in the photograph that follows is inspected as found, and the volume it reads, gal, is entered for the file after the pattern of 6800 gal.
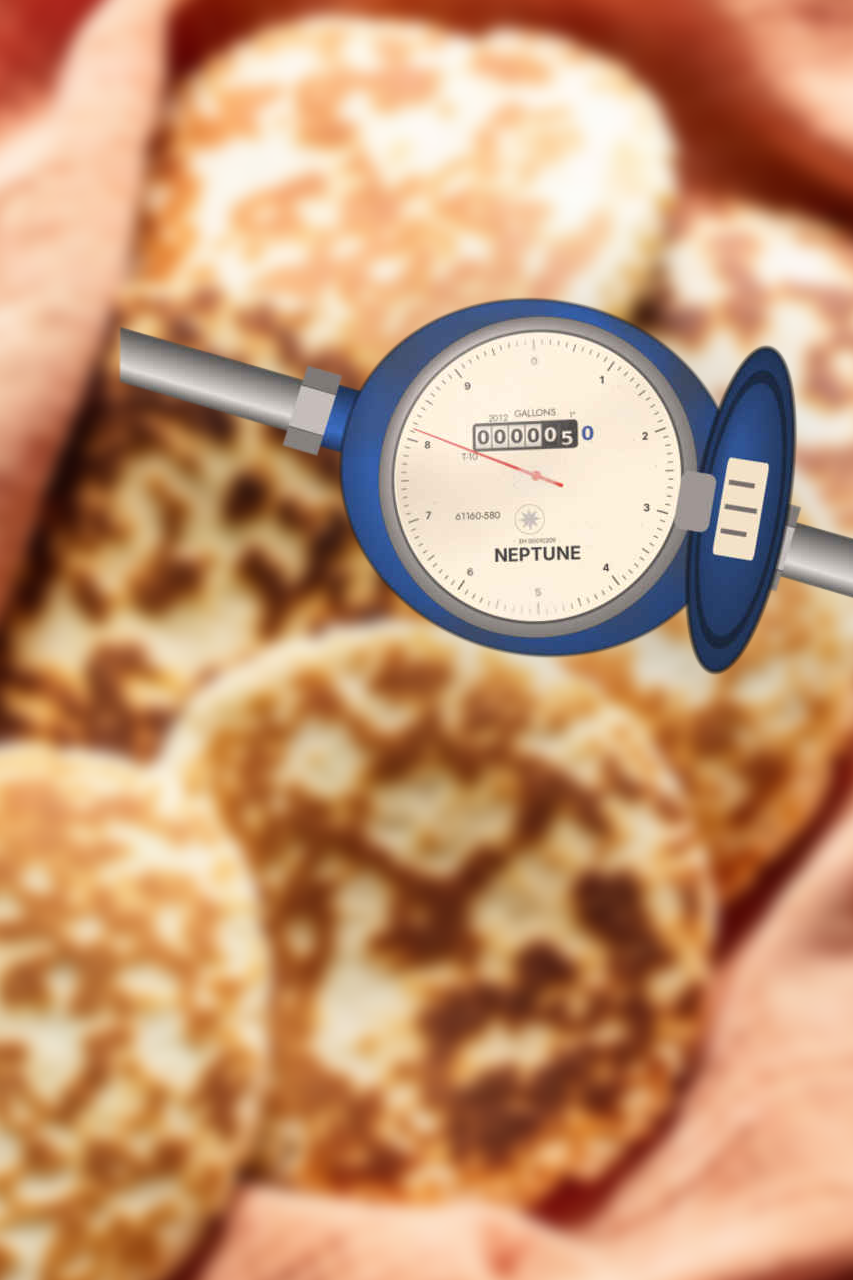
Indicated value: 48.1 gal
